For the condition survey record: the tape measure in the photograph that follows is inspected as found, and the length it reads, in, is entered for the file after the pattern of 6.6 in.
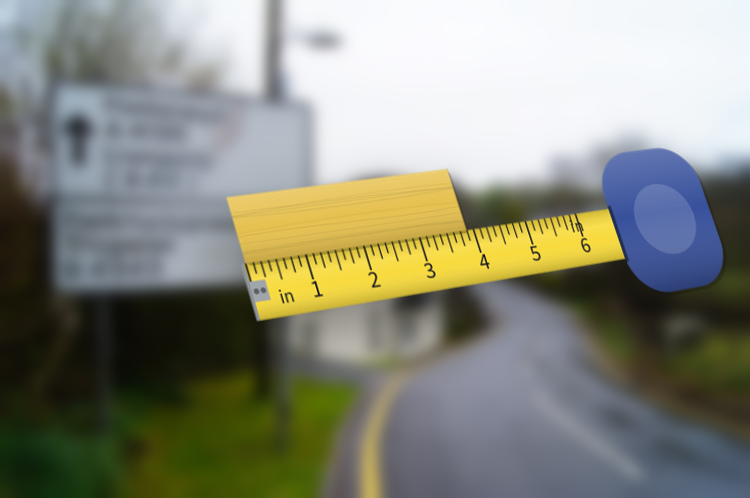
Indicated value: 3.875 in
